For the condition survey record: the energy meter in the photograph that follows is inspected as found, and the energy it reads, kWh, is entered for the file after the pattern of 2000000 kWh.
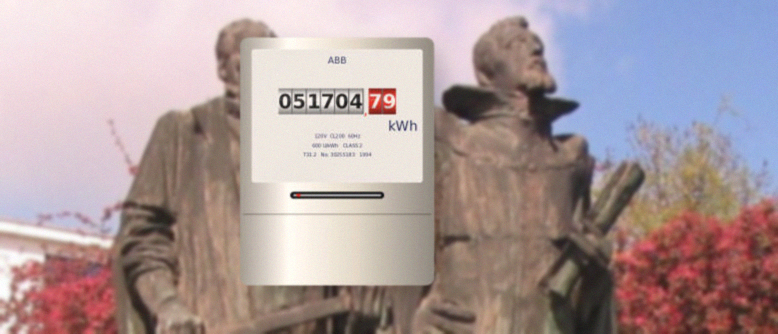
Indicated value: 51704.79 kWh
